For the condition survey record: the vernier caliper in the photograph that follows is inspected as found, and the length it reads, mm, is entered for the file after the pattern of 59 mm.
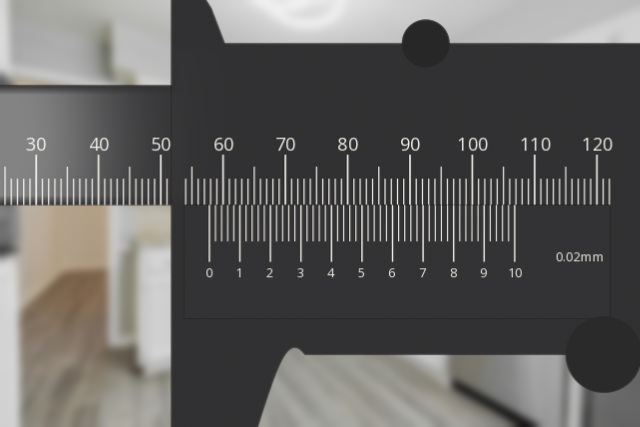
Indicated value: 57.8 mm
